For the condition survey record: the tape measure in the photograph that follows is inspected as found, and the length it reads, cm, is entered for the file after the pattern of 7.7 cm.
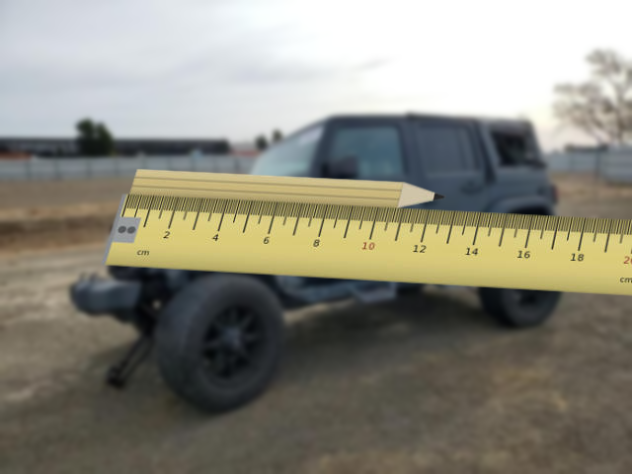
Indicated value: 12.5 cm
